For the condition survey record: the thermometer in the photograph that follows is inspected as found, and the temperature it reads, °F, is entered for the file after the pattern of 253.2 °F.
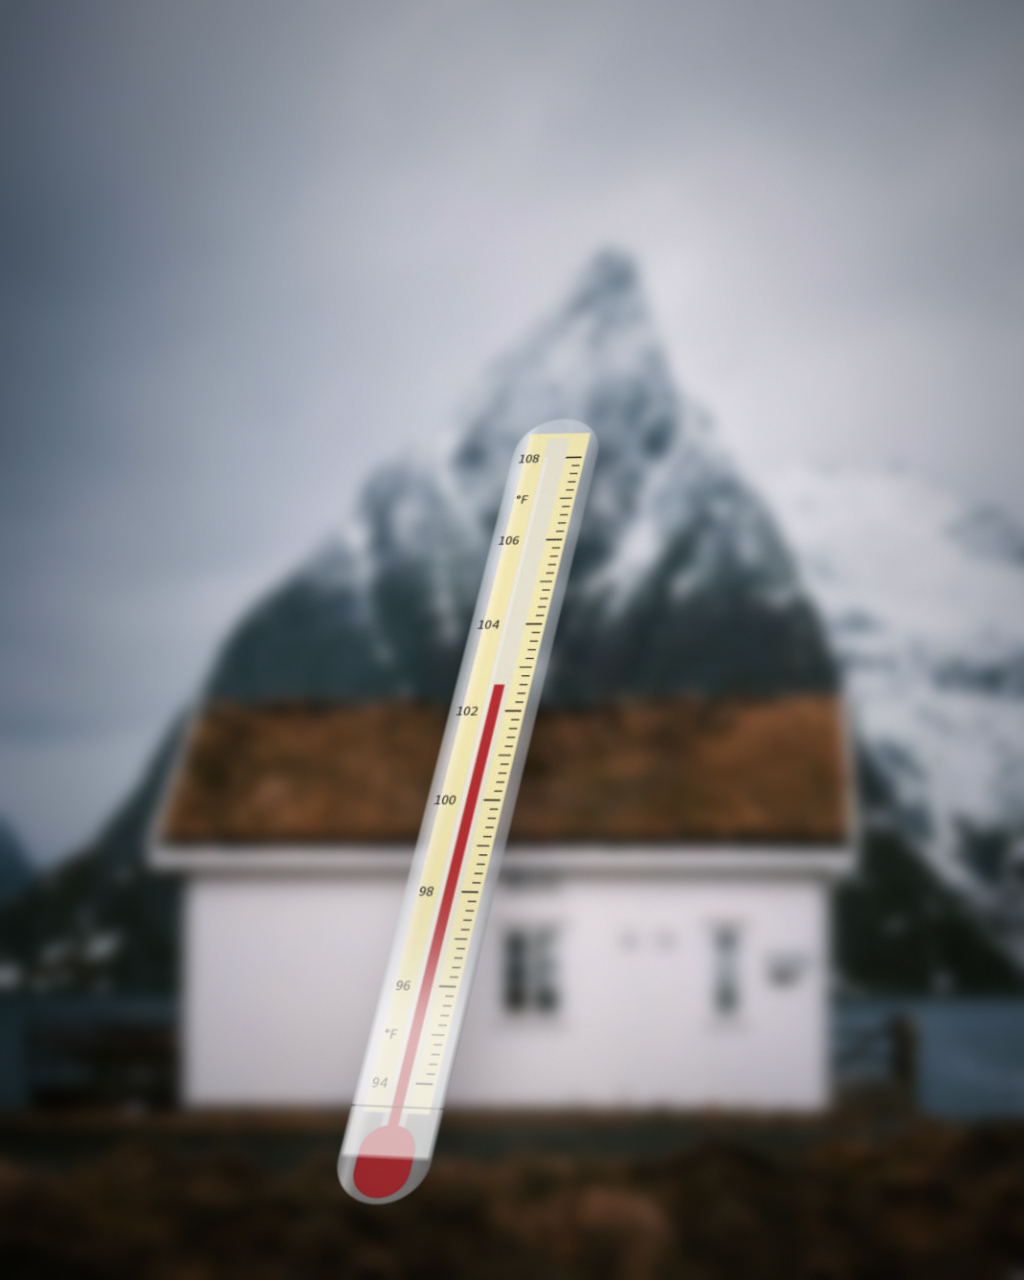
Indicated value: 102.6 °F
